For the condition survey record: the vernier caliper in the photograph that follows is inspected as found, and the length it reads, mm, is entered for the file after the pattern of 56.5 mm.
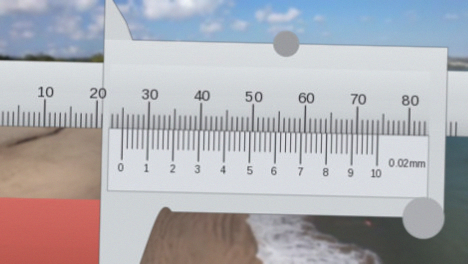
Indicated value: 25.0 mm
